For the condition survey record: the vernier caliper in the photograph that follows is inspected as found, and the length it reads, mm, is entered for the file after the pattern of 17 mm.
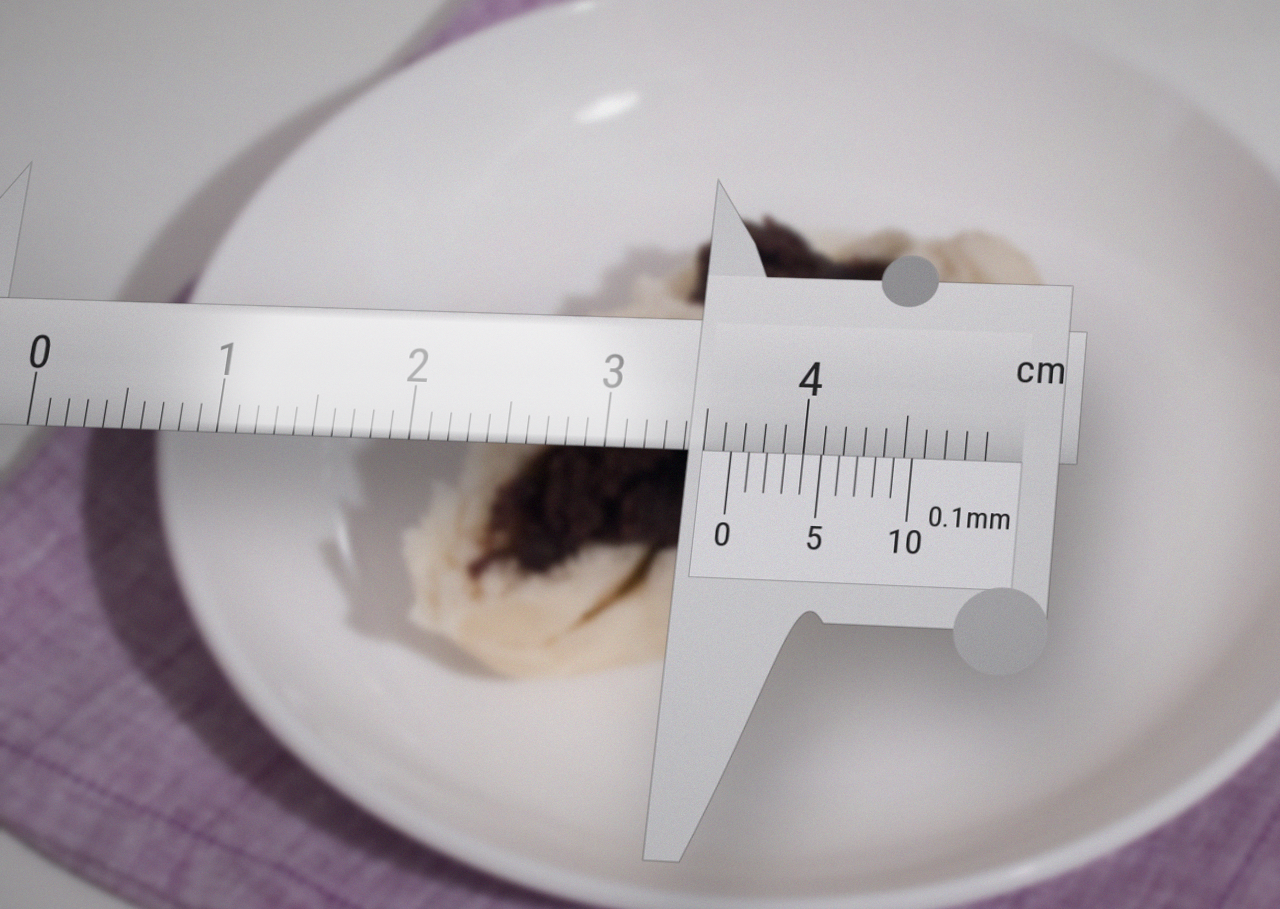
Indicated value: 36.4 mm
